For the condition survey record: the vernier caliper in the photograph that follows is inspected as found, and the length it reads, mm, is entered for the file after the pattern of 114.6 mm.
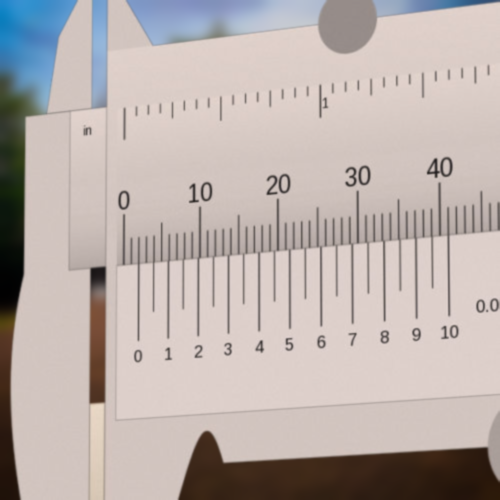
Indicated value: 2.0 mm
